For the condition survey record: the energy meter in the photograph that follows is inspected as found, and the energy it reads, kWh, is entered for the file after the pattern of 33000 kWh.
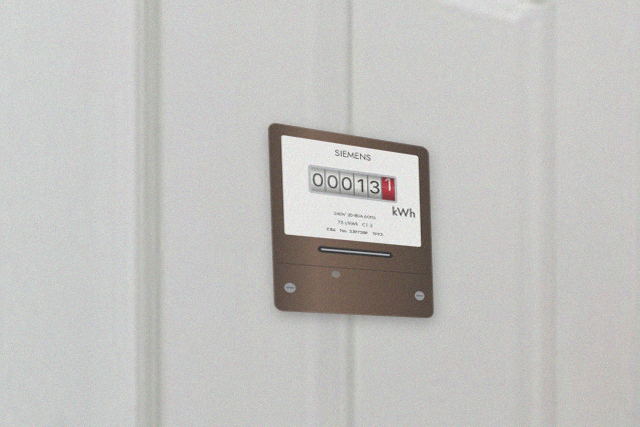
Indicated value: 13.1 kWh
